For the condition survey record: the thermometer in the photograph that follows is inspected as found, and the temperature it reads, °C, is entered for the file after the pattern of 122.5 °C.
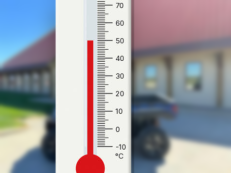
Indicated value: 50 °C
